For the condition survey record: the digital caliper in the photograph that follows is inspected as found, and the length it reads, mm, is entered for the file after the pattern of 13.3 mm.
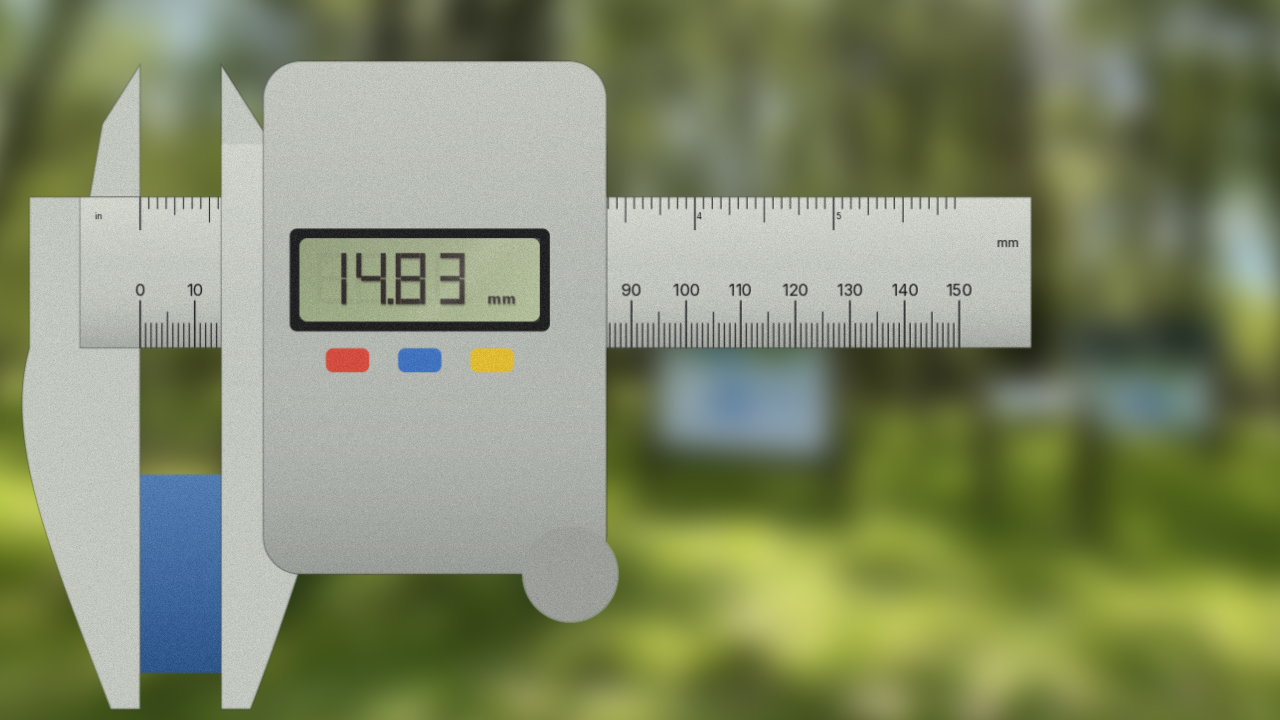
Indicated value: 14.83 mm
